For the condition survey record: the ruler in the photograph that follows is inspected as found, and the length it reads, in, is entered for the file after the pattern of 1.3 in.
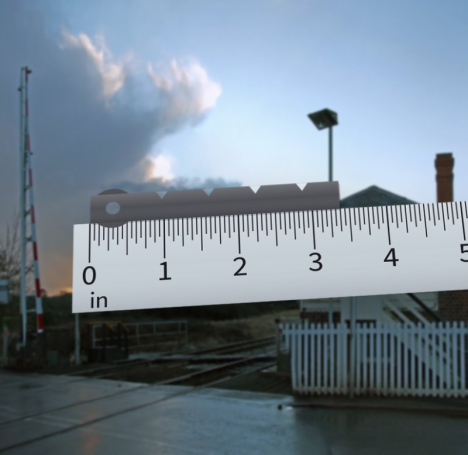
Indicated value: 3.375 in
